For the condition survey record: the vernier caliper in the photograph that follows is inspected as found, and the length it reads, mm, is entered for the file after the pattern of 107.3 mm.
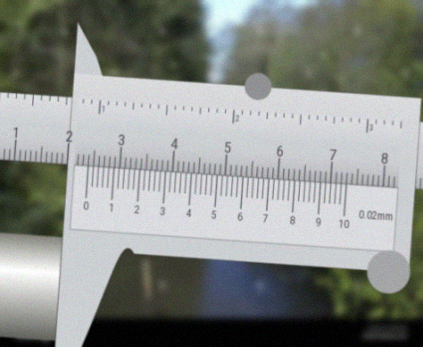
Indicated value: 24.0 mm
